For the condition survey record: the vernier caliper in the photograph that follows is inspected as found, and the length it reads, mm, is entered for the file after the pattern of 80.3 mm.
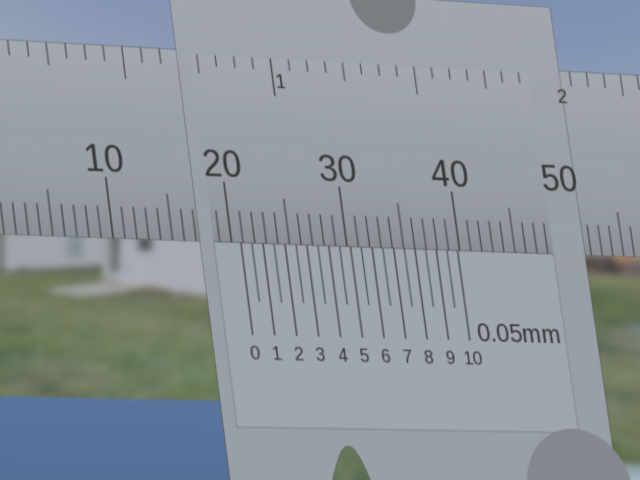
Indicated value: 20.8 mm
